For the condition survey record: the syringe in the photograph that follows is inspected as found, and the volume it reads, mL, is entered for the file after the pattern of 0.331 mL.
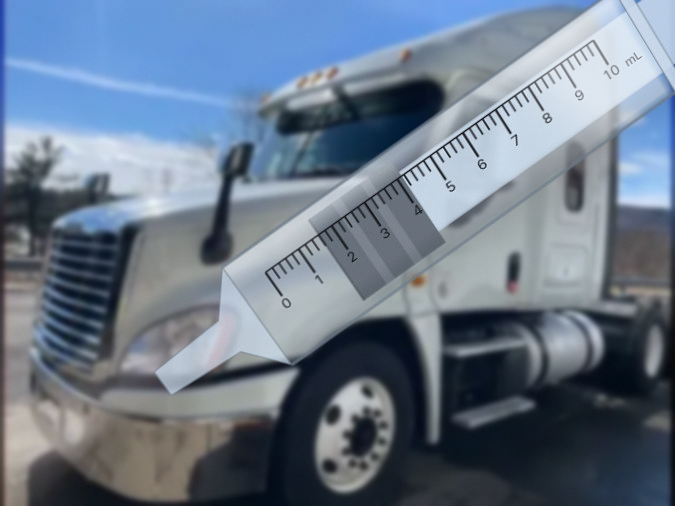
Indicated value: 1.6 mL
